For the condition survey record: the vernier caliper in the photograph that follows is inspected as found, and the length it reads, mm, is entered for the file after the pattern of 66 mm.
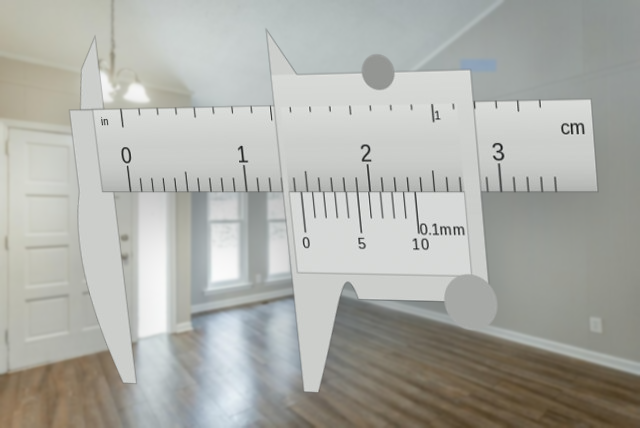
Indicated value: 14.5 mm
